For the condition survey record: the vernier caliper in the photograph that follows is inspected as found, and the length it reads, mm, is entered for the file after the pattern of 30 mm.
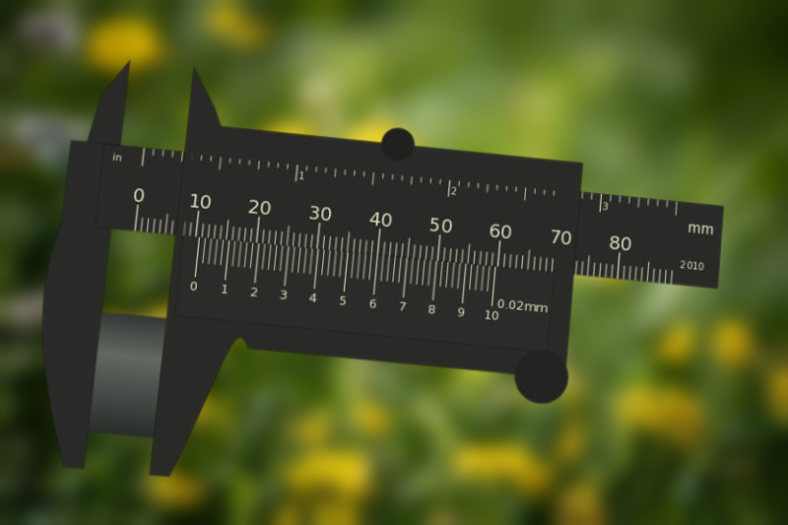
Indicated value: 10.6 mm
